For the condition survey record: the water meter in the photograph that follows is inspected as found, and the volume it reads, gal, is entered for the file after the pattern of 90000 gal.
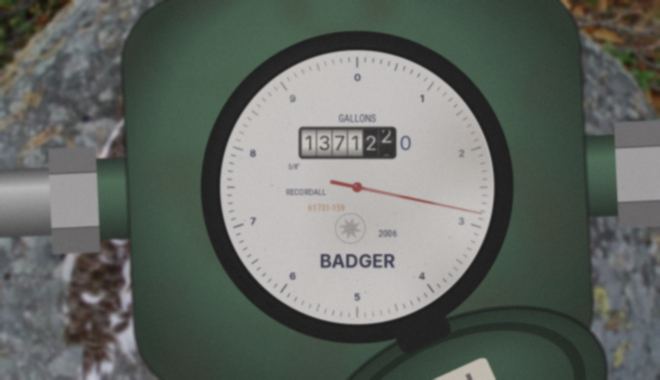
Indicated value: 1371222.8 gal
